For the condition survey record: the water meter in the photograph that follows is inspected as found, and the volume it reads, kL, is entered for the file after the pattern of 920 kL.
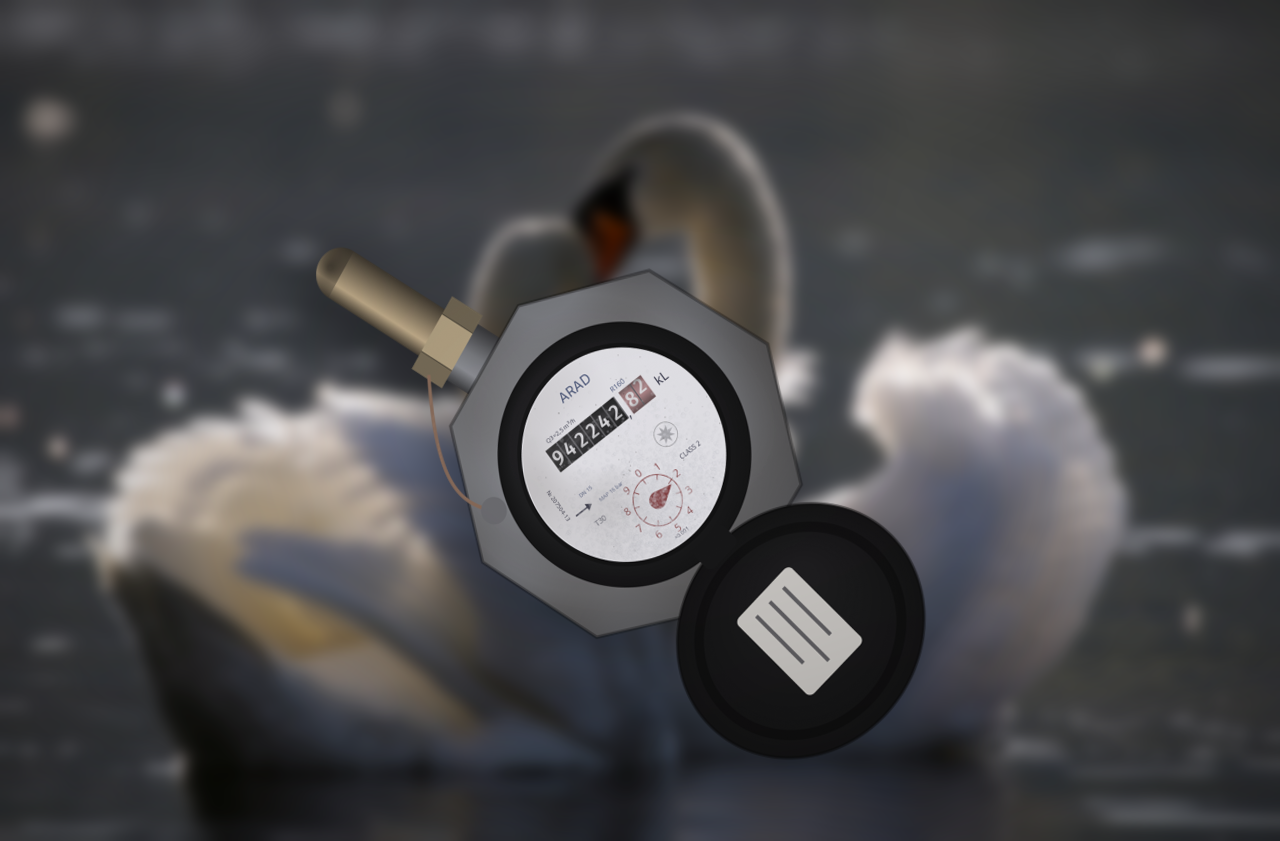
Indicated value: 942242.822 kL
